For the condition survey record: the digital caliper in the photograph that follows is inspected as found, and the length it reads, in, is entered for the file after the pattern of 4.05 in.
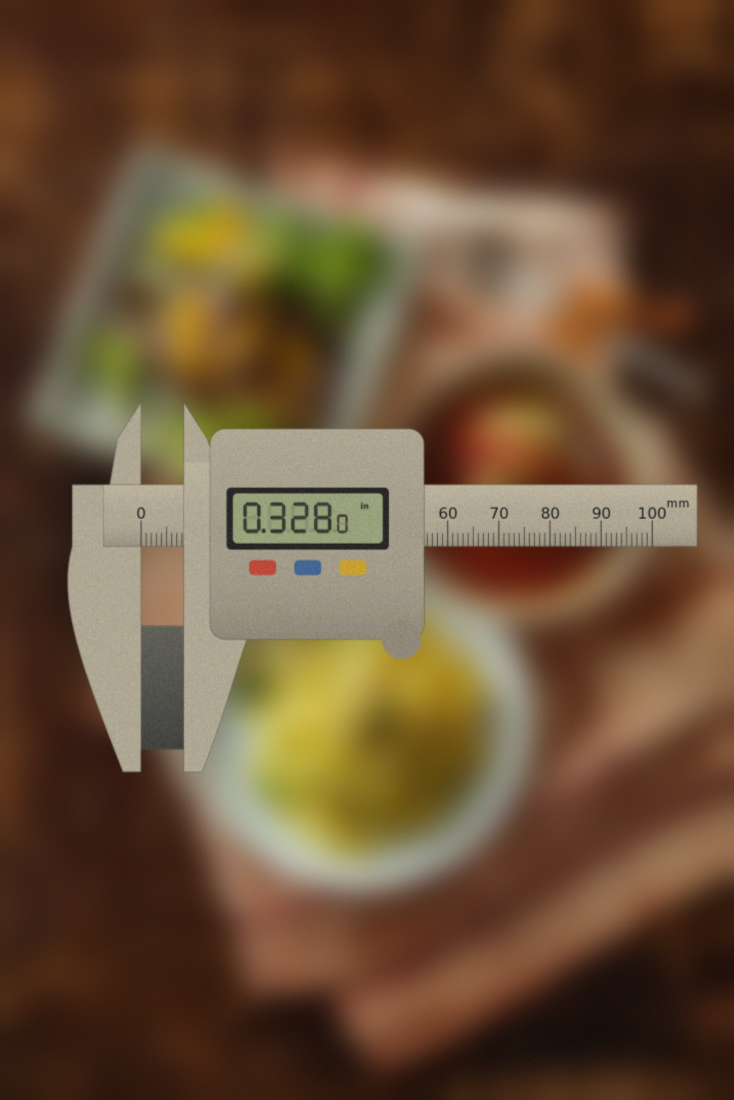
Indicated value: 0.3280 in
